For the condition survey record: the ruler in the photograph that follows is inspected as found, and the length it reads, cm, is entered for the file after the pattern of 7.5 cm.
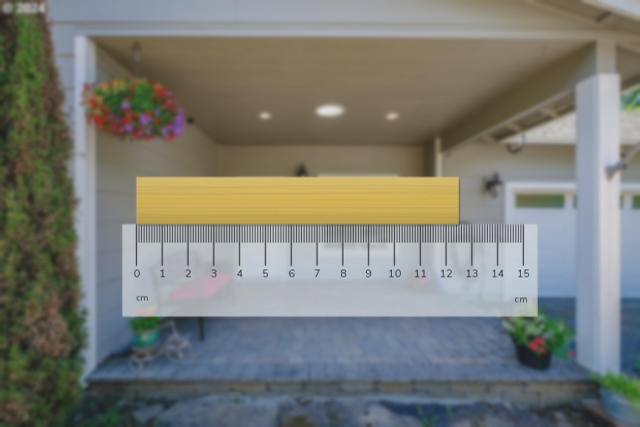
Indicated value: 12.5 cm
